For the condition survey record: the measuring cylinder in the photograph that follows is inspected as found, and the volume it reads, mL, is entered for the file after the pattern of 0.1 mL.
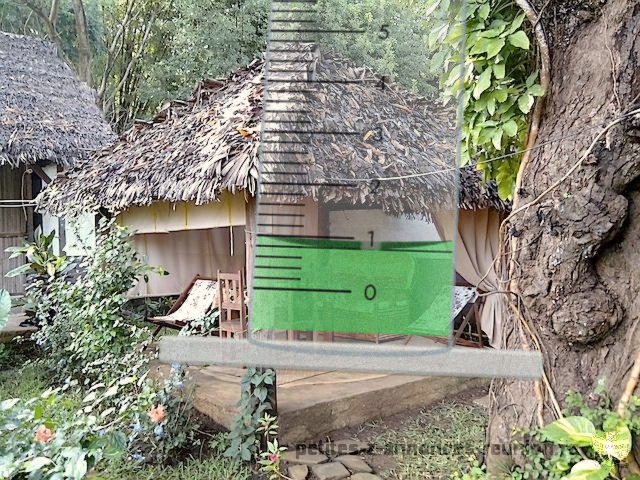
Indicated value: 0.8 mL
